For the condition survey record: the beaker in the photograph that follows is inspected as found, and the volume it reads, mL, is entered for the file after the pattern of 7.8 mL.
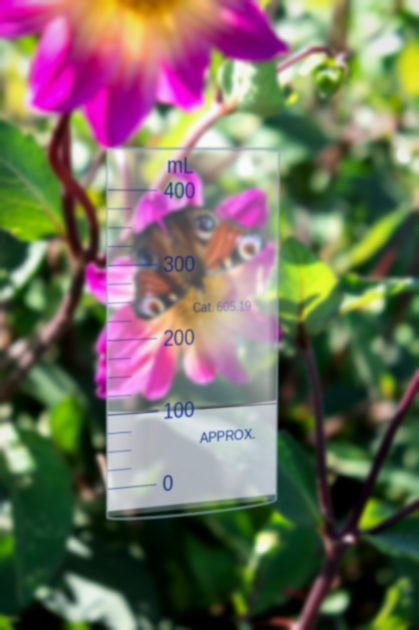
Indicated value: 100 mL
